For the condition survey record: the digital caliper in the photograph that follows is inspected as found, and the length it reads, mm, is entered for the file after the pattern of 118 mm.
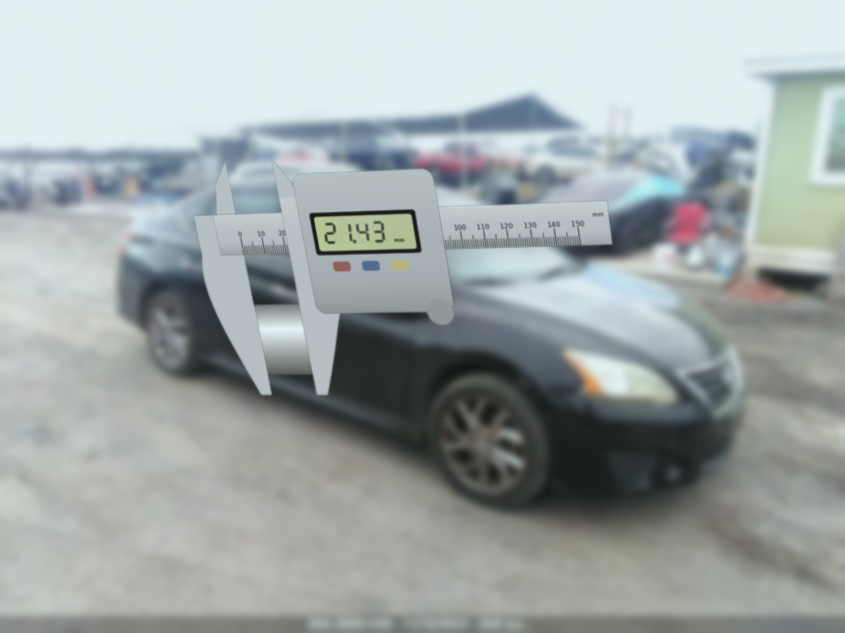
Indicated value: 21.43 mm
